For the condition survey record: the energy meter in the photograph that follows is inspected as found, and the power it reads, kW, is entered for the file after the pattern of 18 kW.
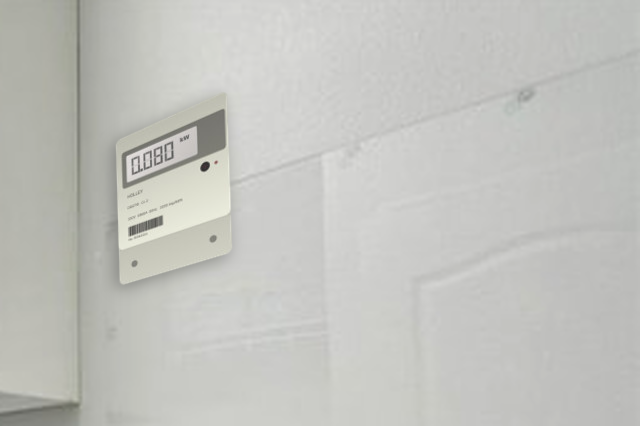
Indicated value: 0.080 kW
